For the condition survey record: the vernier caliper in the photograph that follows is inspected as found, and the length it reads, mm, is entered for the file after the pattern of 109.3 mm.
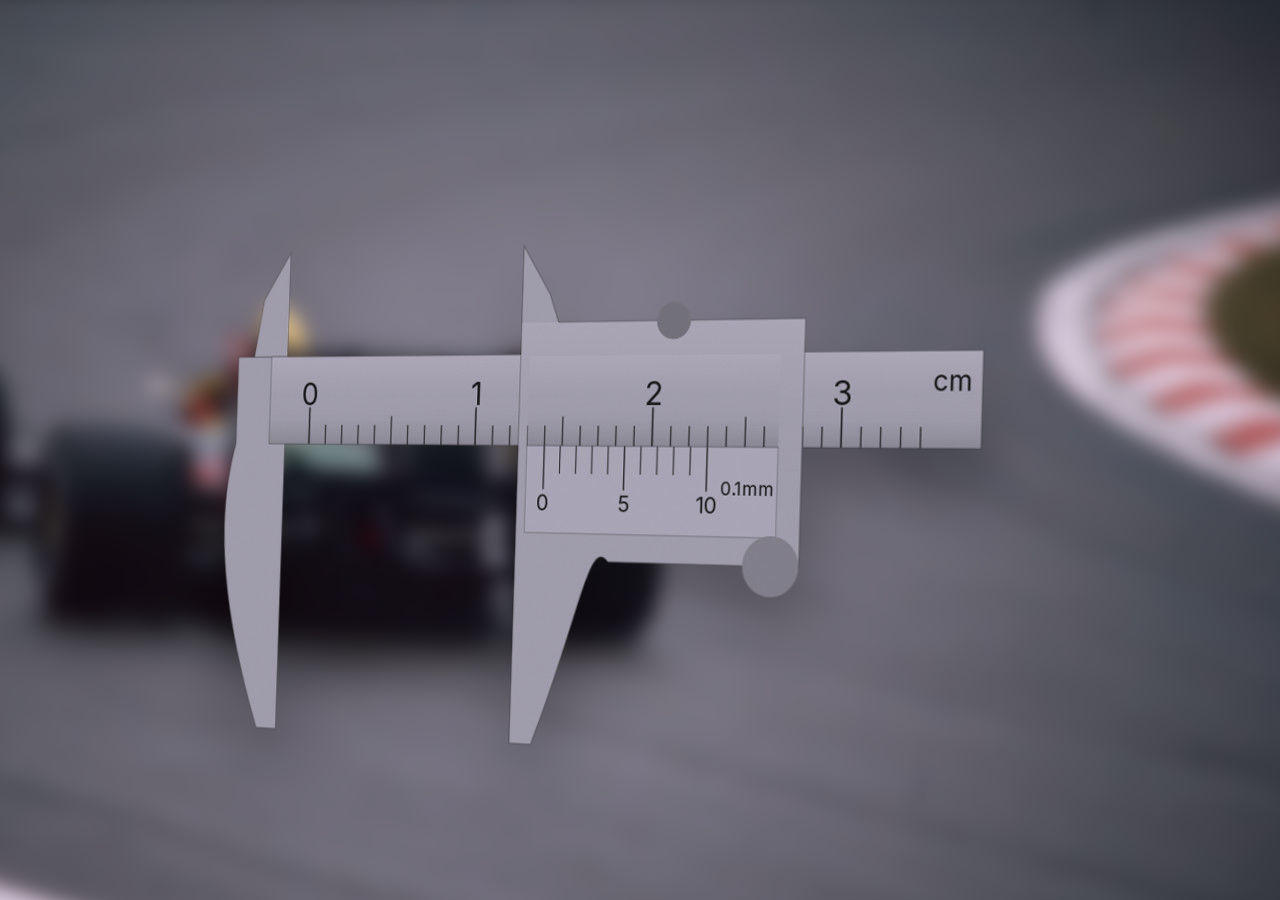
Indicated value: 14.0 mm
